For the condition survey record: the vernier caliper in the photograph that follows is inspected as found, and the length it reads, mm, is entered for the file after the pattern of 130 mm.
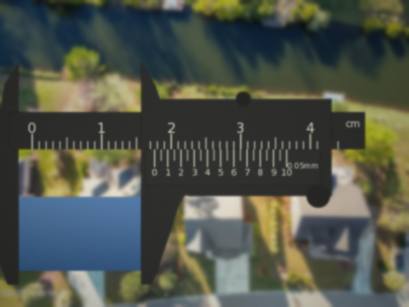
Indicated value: 17.6 mm
